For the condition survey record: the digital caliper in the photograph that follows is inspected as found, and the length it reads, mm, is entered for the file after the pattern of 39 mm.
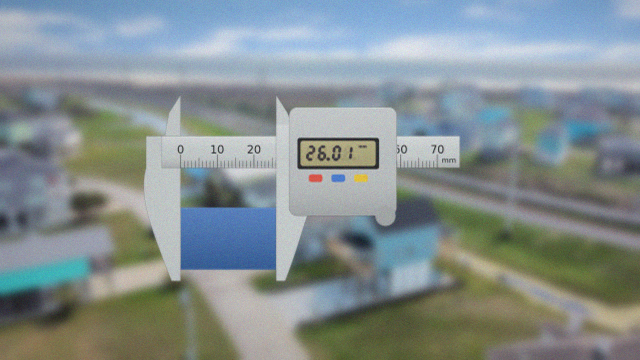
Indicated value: 26.01 mm
